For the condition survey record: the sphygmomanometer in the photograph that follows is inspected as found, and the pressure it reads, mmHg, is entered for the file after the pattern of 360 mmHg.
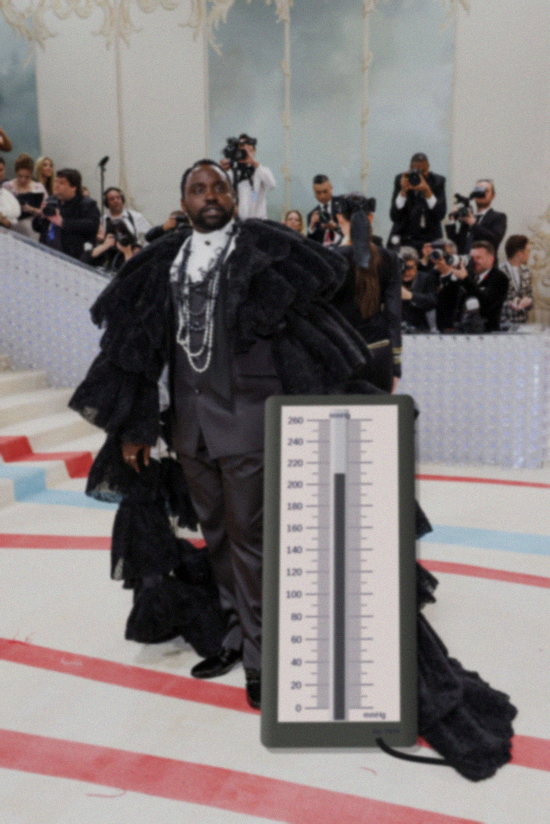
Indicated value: 210 mmHg
